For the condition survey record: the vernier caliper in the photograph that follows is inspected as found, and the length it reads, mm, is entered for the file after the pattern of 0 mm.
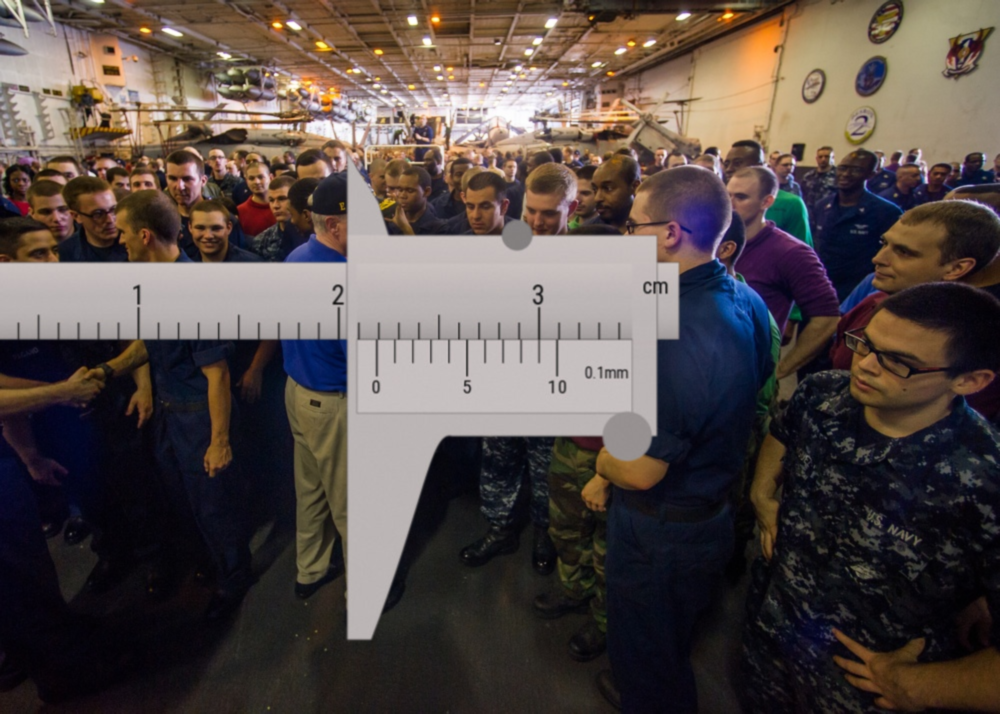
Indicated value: 21.9 mm
